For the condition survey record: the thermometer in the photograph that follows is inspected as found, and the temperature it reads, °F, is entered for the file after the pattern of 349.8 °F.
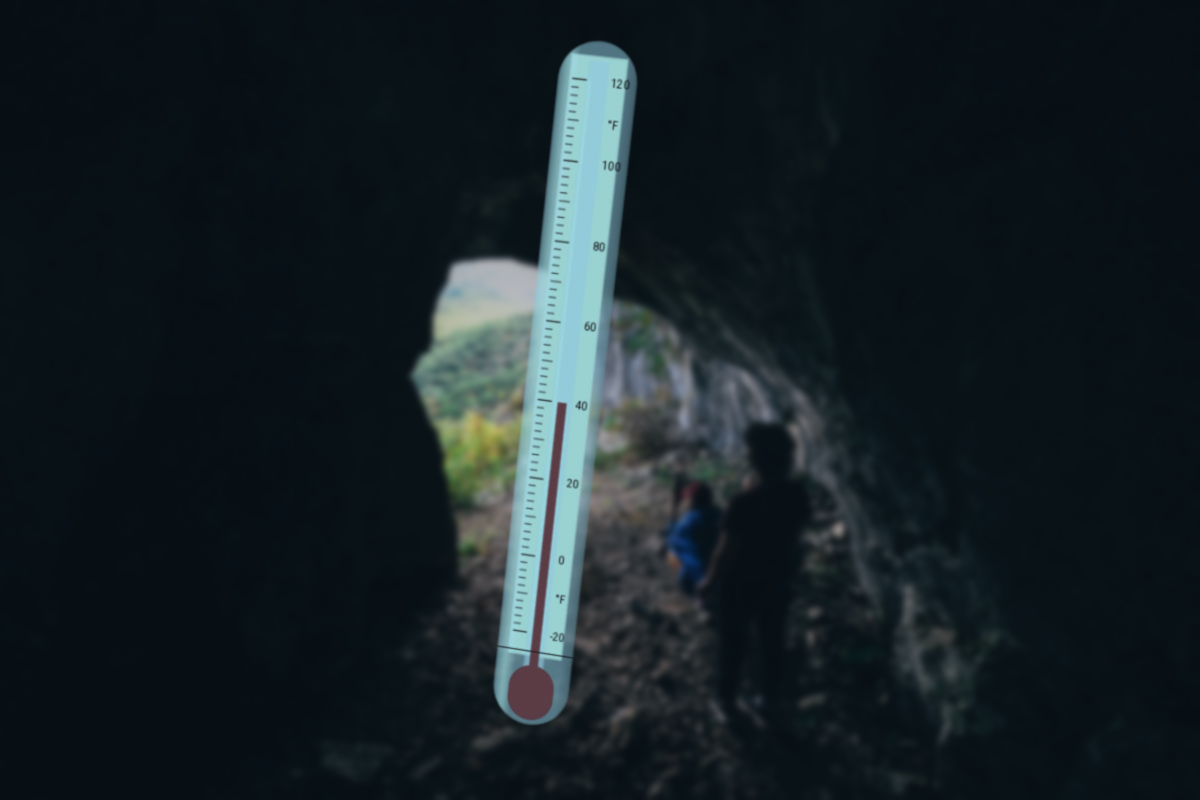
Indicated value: 40 °F
